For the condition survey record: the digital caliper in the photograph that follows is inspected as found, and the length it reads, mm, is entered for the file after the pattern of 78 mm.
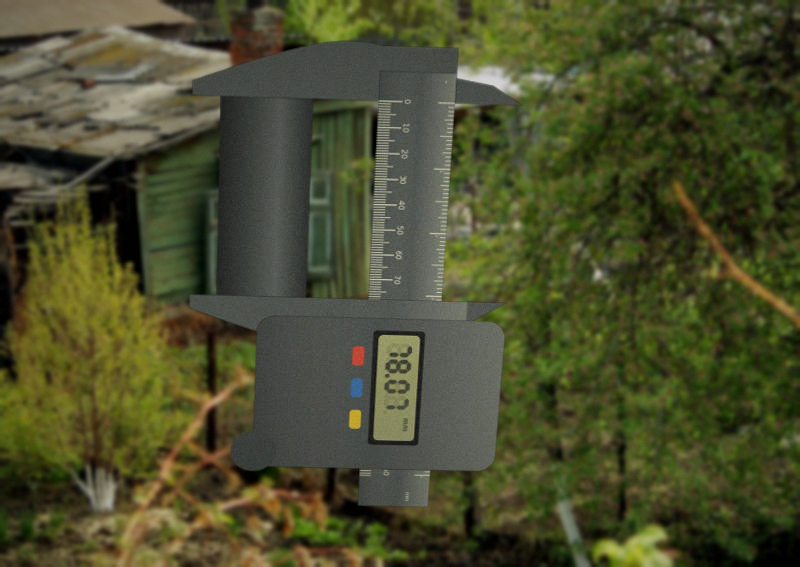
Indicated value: 78.07 mm
